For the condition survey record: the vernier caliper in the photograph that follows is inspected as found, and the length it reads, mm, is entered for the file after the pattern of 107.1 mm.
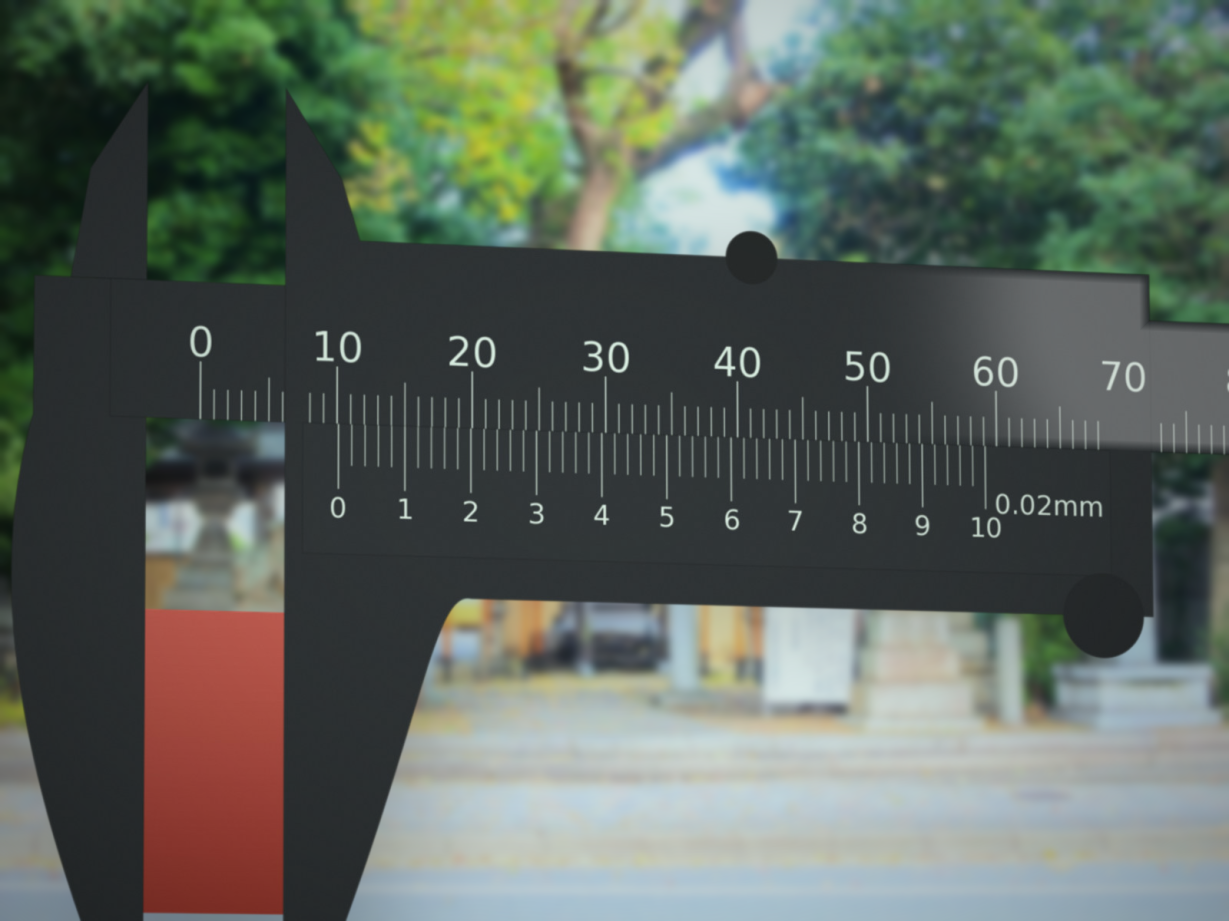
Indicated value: 10.1 mm
